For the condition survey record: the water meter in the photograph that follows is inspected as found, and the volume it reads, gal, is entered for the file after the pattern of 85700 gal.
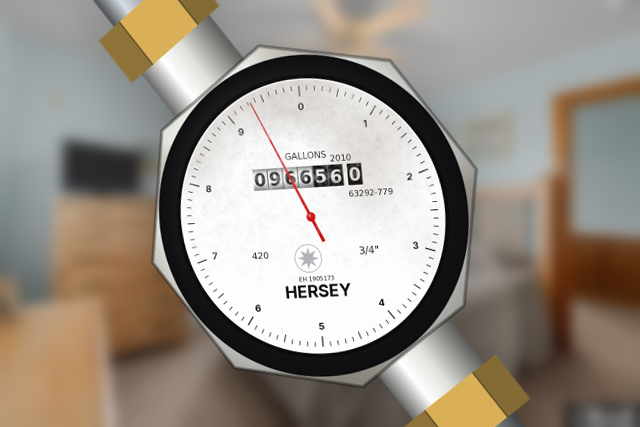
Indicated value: 966559.3 gal
